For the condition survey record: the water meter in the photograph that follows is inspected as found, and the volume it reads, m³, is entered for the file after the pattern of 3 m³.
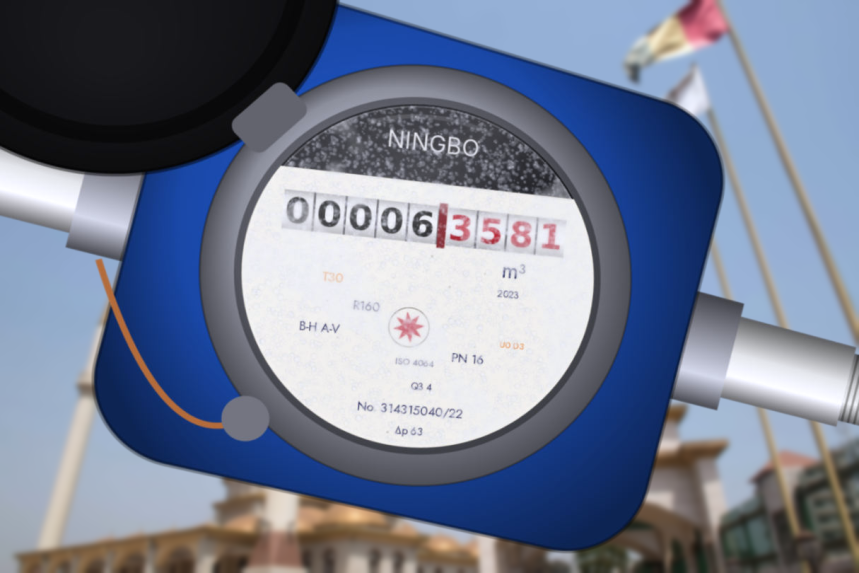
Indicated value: 6.3581 m³
